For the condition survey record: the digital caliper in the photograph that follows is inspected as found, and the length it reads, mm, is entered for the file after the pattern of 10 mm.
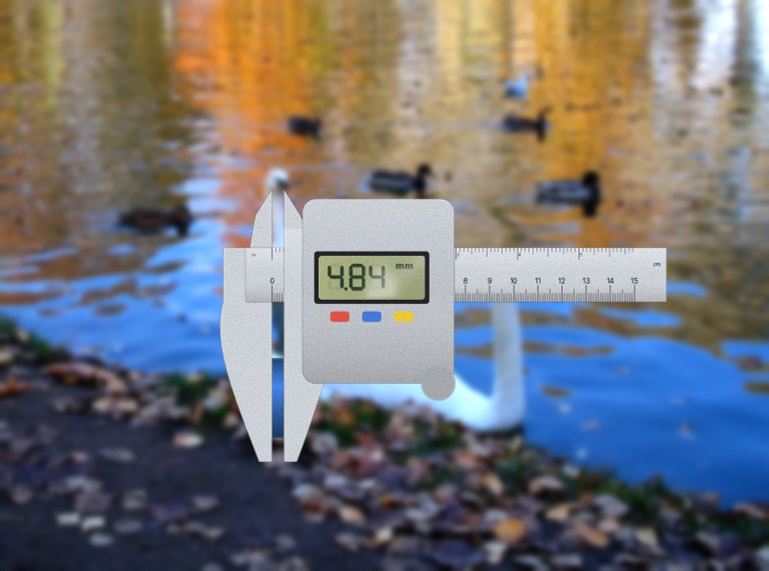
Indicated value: 4.84 mm
